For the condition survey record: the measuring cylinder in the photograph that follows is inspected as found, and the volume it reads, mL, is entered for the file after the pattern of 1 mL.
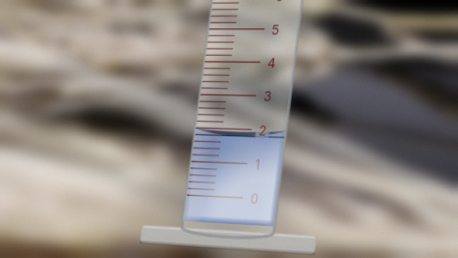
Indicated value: 1.8 mL
